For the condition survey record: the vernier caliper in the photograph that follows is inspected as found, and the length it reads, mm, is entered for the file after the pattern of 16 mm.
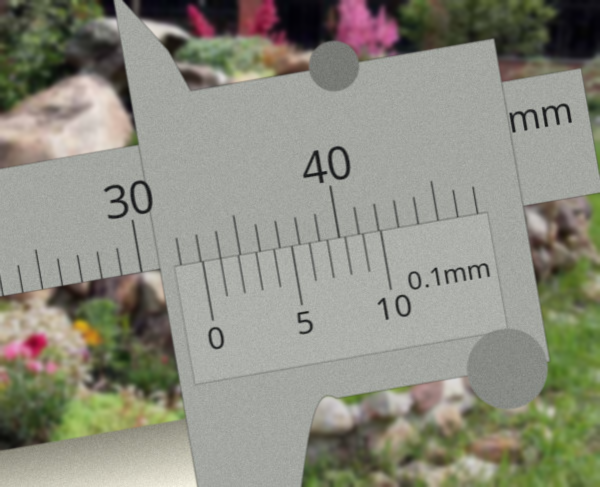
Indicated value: 33.1 mm
